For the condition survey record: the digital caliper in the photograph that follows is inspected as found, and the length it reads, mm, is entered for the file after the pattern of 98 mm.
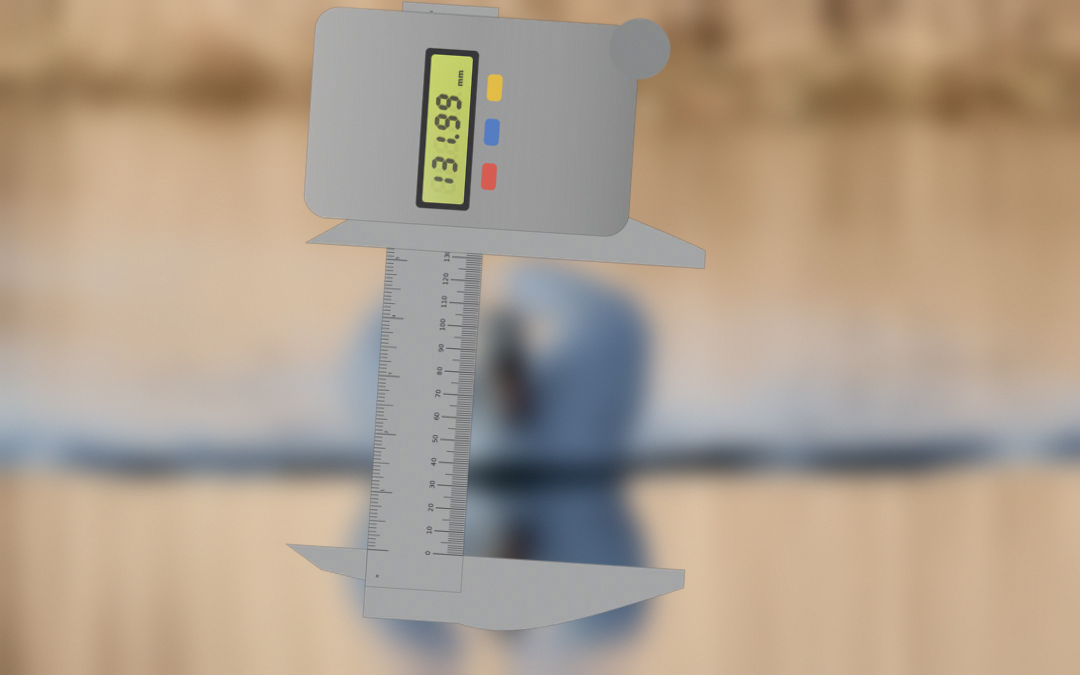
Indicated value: 131.99 mm
